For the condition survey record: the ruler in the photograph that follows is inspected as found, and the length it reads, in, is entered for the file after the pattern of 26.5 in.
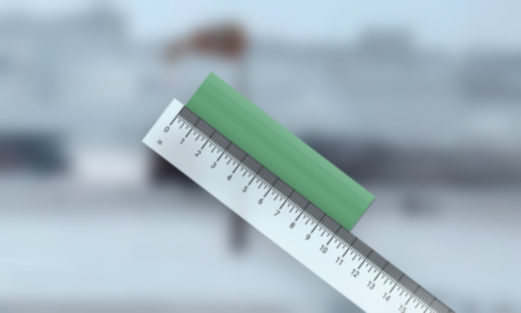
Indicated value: 10.5 in
